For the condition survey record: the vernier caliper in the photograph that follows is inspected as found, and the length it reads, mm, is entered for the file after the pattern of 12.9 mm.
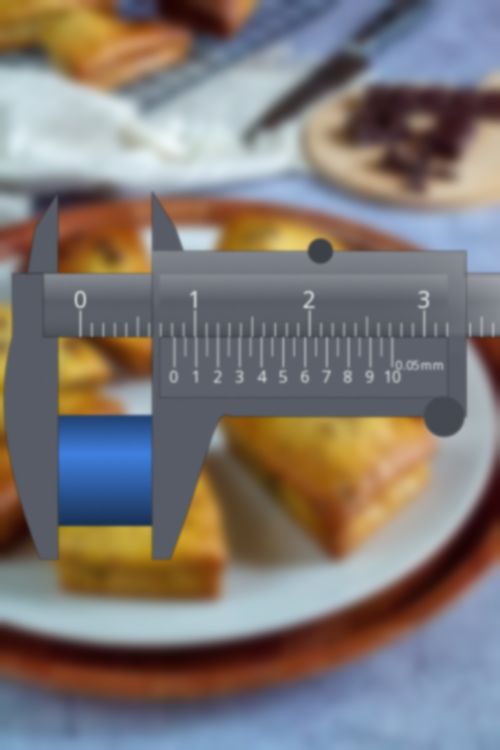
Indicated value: 8.2 mm
